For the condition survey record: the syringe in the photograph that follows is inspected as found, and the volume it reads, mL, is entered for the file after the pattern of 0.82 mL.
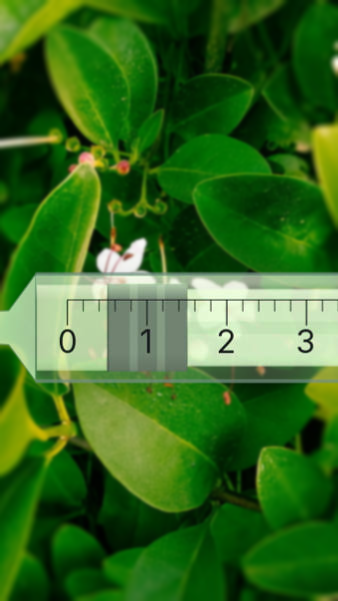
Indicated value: 0.5 mL
